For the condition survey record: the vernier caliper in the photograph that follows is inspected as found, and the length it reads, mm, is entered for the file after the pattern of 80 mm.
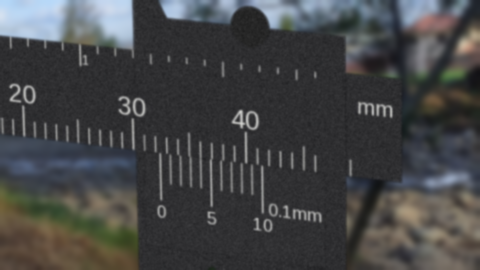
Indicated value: 32.4 mm
